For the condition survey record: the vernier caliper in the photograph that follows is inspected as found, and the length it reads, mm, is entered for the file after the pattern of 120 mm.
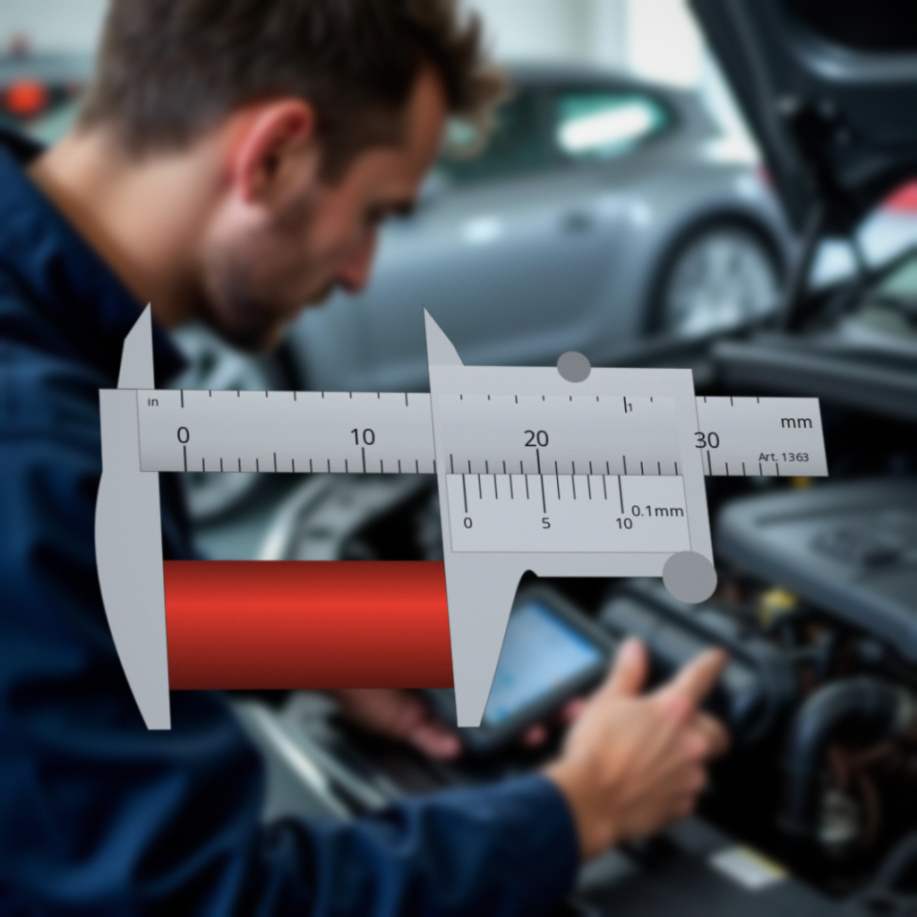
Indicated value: 15.6 mm
